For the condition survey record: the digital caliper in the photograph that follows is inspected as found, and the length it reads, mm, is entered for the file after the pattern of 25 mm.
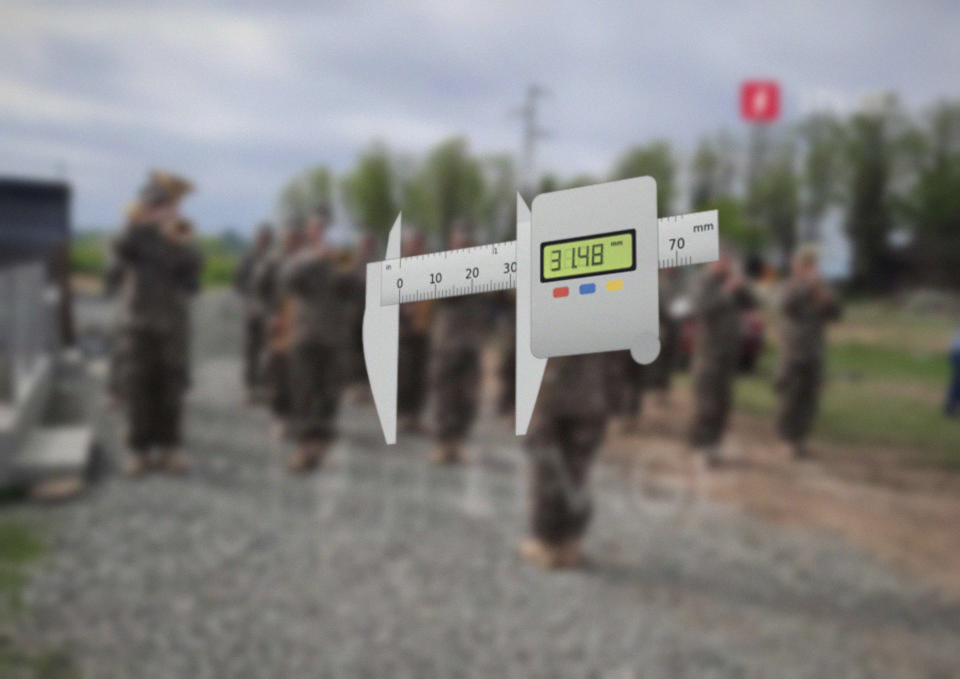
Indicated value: 31.48 mm
